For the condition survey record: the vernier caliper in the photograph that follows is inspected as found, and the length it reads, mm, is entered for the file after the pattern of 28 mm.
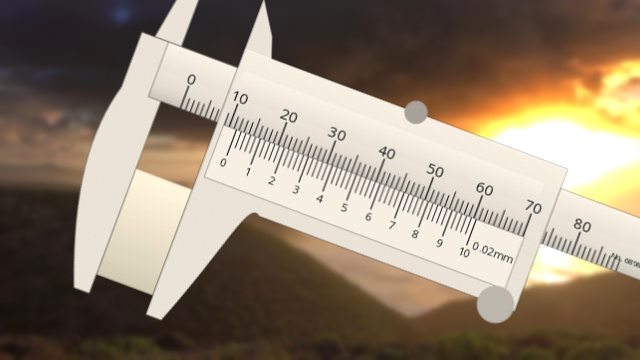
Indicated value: 11.5 mm
